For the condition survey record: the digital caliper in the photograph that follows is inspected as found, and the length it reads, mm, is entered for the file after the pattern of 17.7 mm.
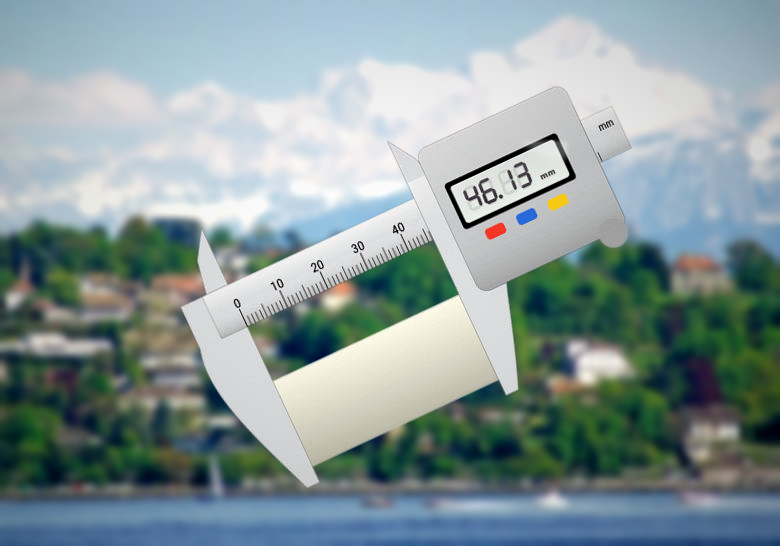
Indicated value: 46.13 mm
